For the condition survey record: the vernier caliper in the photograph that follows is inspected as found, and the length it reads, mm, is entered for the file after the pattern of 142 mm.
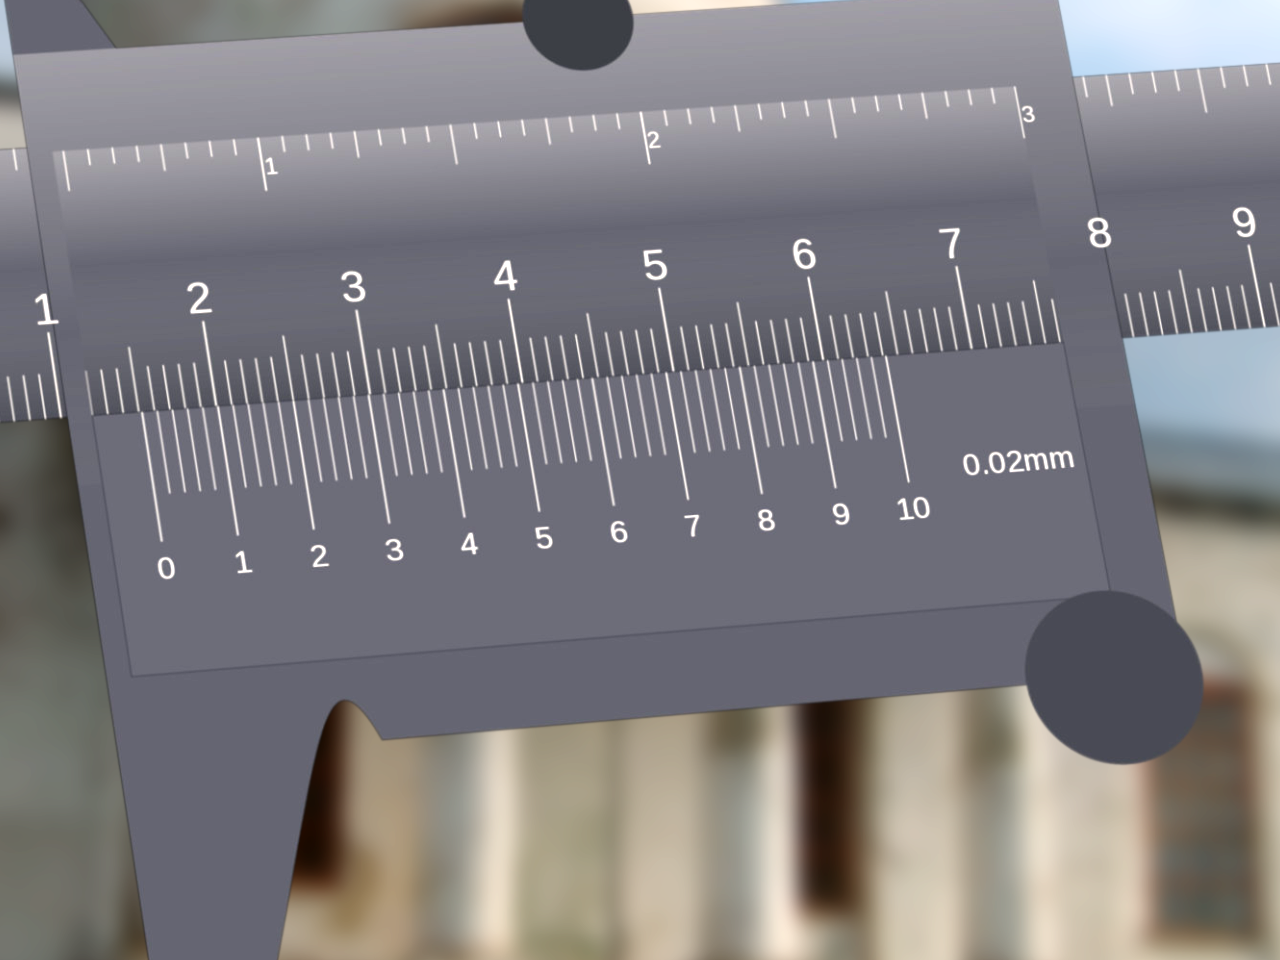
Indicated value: 15.2 mm
